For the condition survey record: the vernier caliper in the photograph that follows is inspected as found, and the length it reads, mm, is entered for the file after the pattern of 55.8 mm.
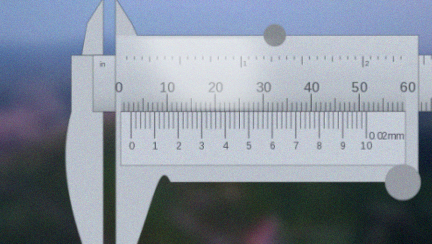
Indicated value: 2.5 mm
